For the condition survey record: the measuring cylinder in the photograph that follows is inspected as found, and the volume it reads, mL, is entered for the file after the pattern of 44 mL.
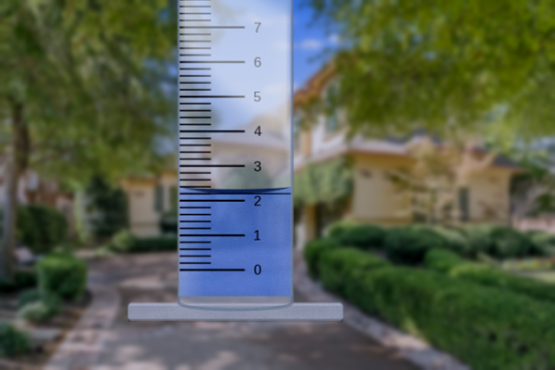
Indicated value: 2.2 mL
